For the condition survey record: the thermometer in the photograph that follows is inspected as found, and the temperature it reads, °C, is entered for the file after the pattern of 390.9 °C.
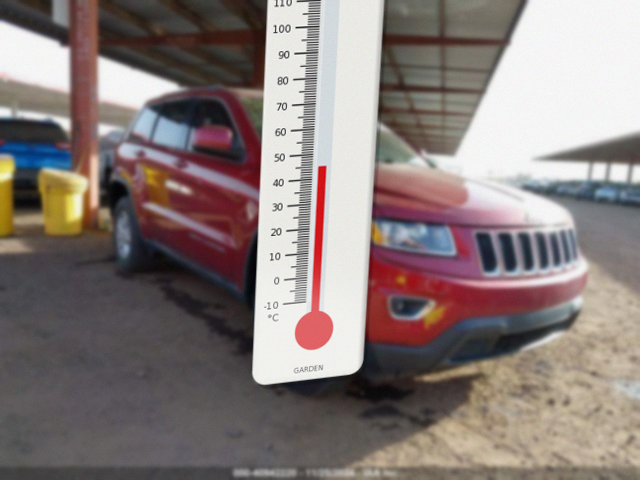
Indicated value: 45 °C
